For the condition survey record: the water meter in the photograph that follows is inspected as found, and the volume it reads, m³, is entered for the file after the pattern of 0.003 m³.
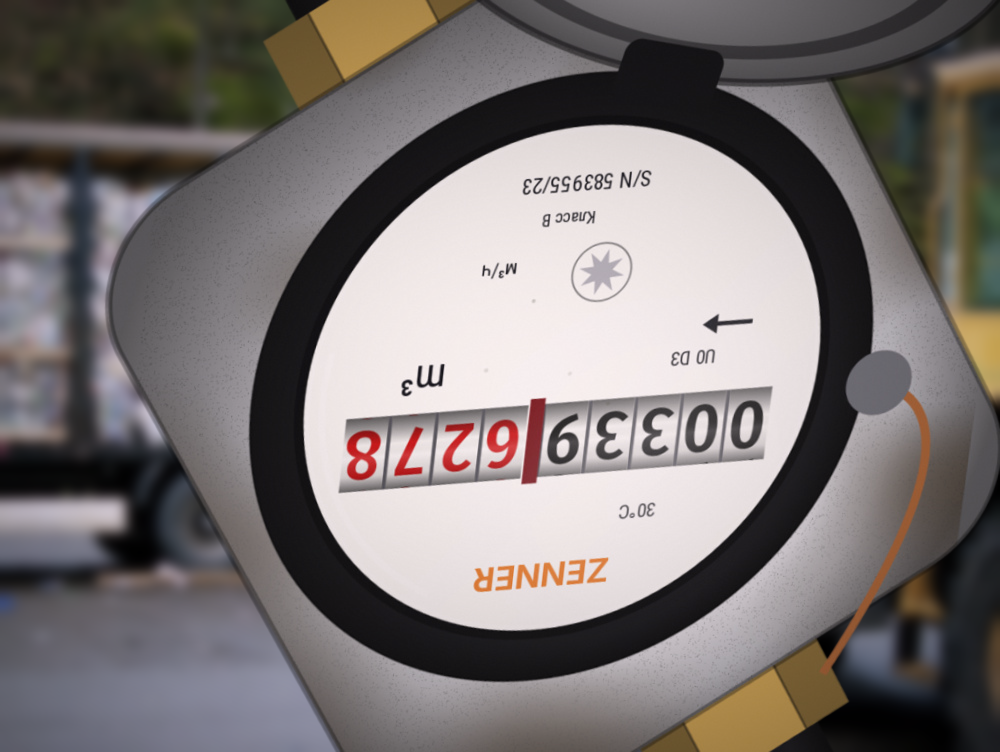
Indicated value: 339.6278 m³
